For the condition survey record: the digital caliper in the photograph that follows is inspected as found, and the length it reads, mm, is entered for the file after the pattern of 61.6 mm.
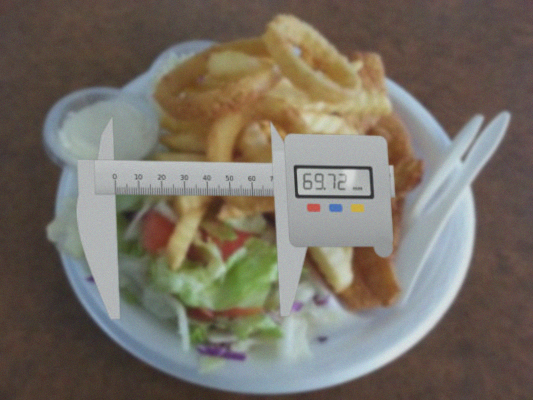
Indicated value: 69.72 mm
